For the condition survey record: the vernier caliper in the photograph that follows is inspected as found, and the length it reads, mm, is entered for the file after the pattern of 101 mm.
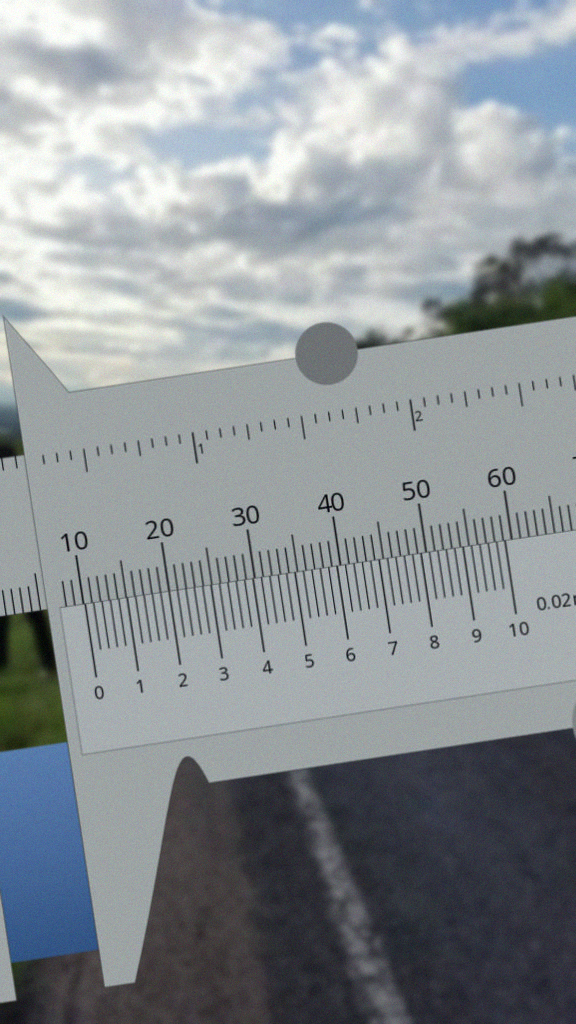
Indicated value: 10.2 mm
